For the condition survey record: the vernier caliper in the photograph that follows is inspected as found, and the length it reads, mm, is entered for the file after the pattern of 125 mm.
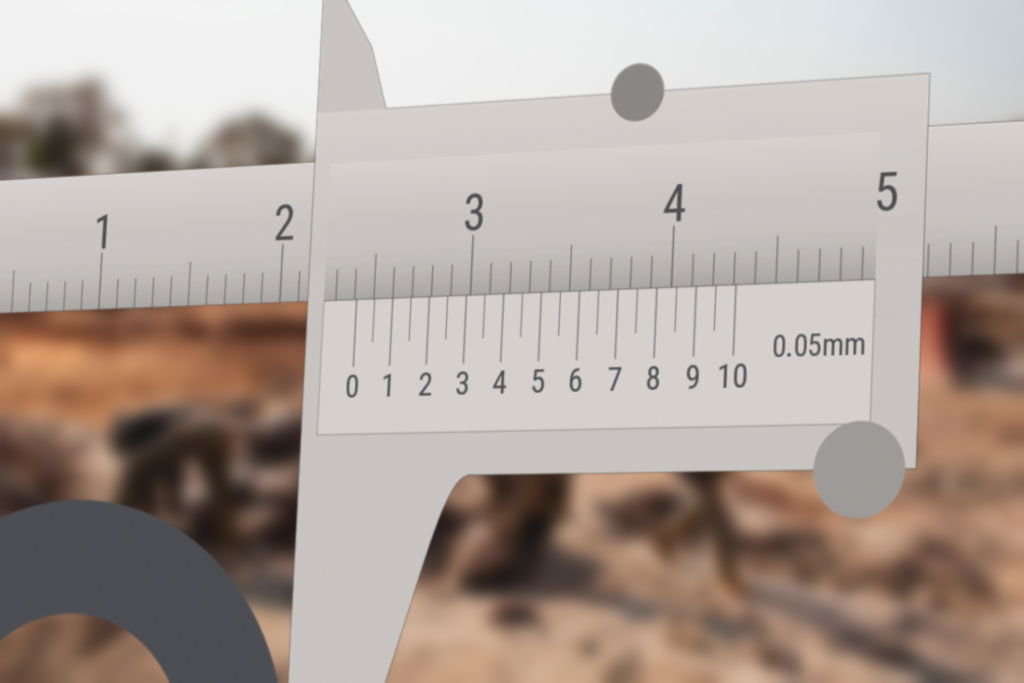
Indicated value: 24.1 mm
